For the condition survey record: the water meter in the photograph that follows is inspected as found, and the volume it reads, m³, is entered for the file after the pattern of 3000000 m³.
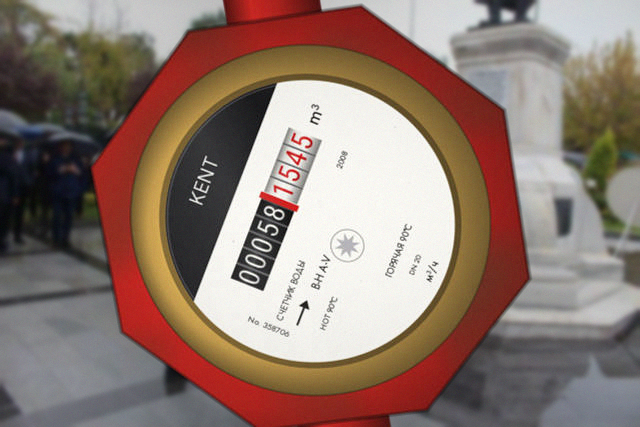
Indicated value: 58.1545 m³
